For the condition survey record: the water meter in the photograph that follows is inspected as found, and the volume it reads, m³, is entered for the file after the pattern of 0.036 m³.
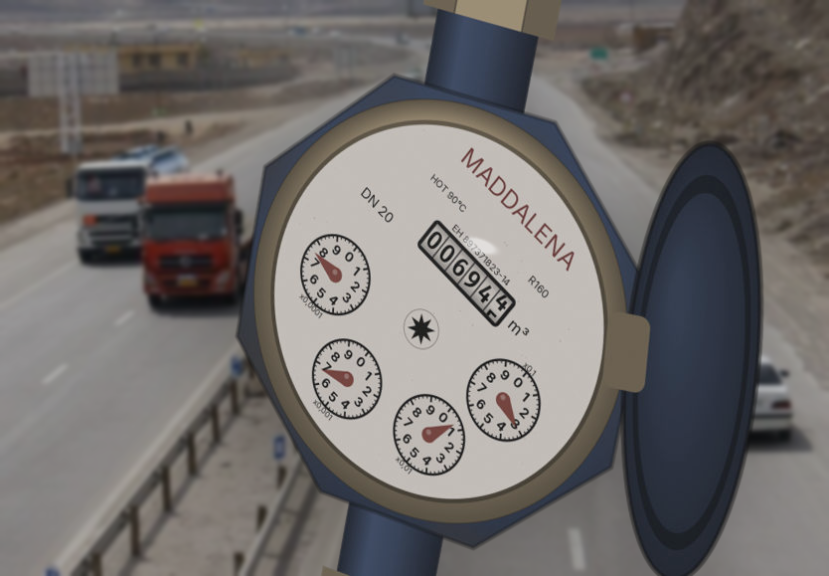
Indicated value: 6944.3067 m³
